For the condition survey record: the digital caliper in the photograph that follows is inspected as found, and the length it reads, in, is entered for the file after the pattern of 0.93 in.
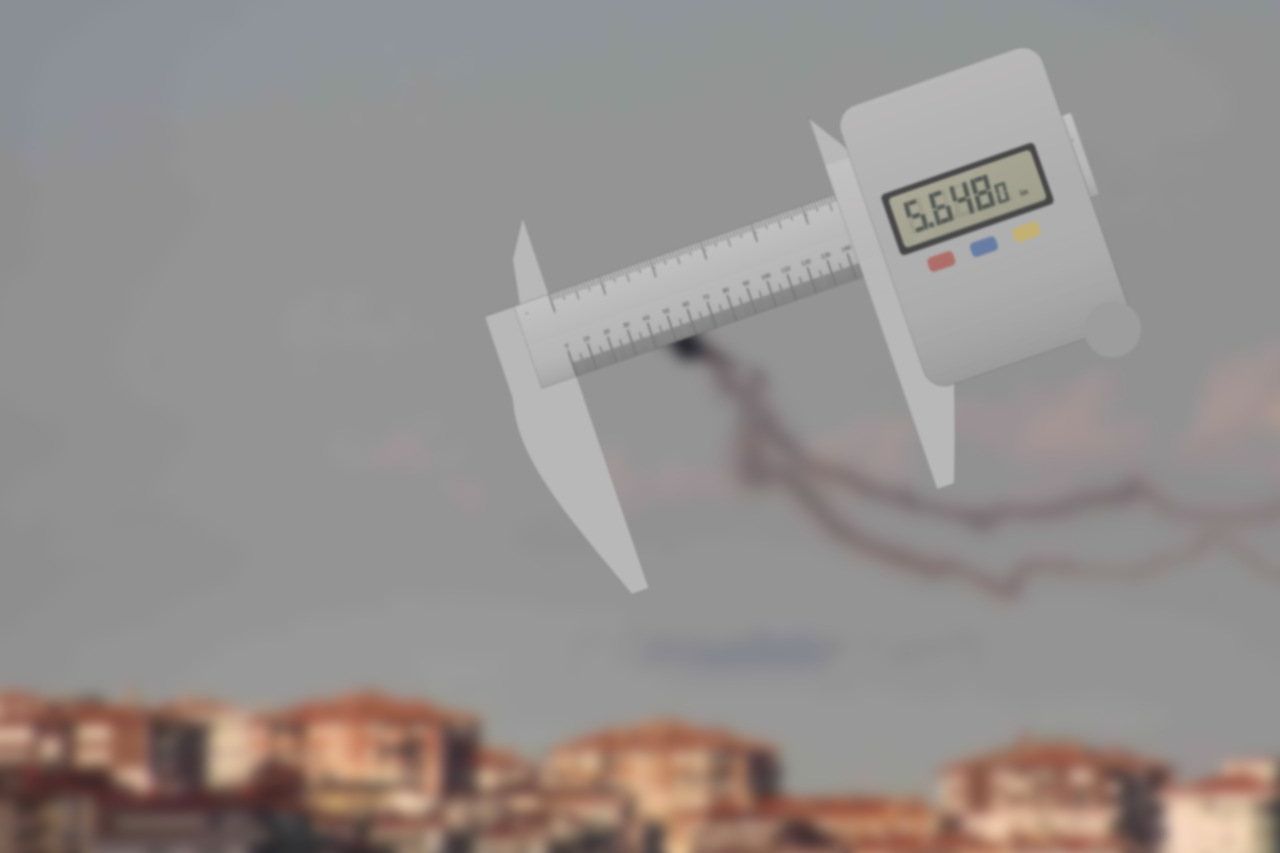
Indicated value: 5.6480 in
